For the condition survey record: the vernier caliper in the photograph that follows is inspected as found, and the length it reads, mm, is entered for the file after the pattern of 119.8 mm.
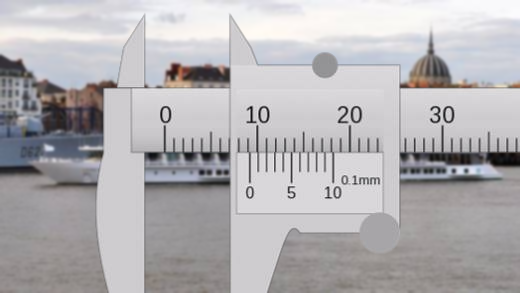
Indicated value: 9.2 mm
